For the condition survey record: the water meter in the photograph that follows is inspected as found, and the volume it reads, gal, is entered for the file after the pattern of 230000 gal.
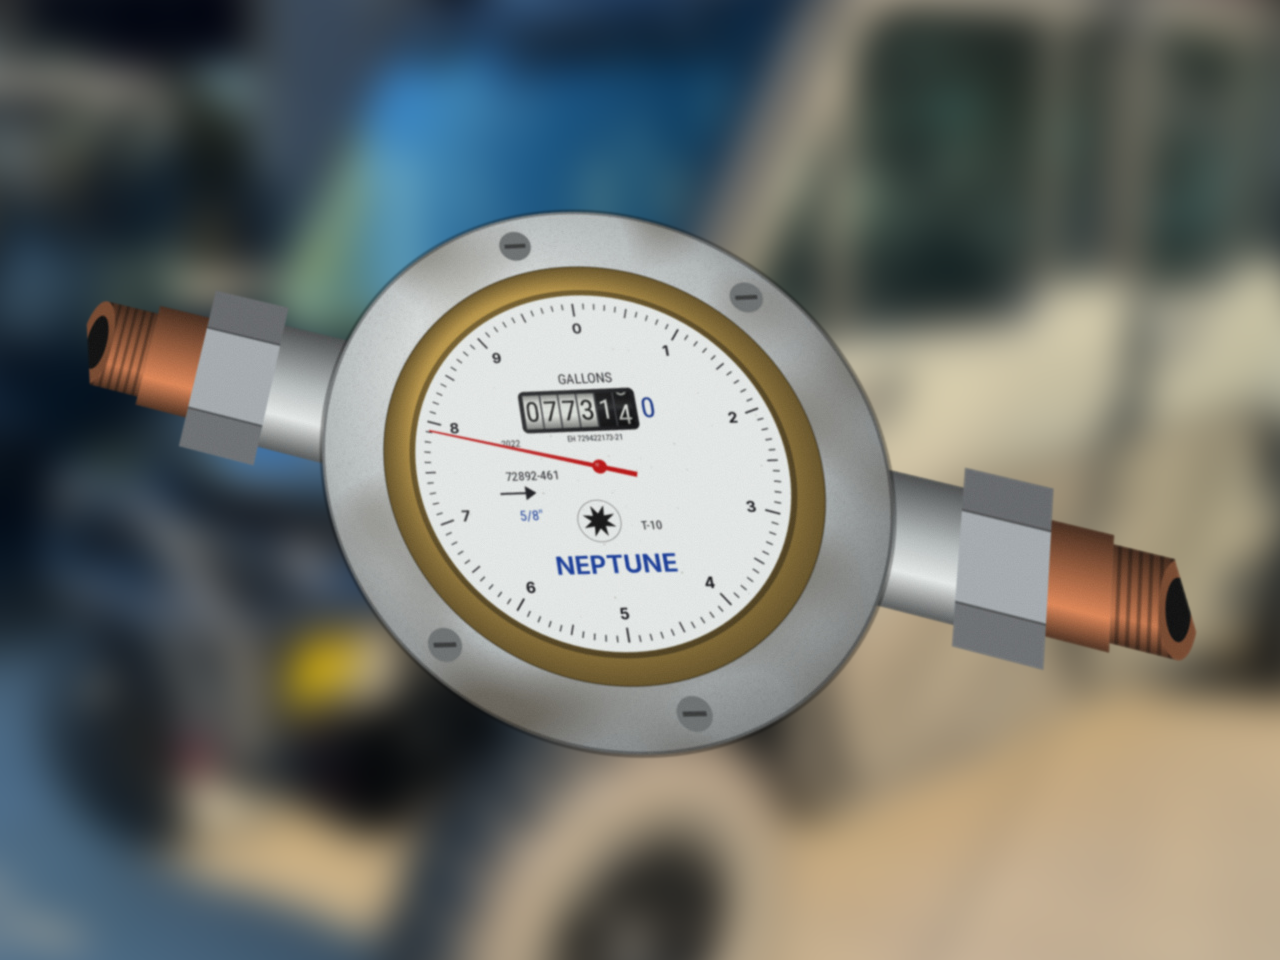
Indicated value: 773137.9 gal
